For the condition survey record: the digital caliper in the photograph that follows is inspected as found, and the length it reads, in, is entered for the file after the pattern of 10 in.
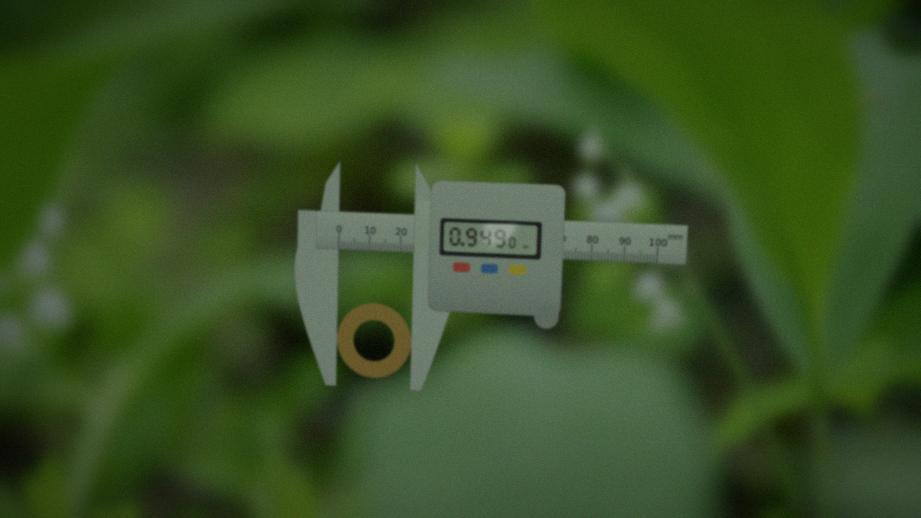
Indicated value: 0.9490 in
